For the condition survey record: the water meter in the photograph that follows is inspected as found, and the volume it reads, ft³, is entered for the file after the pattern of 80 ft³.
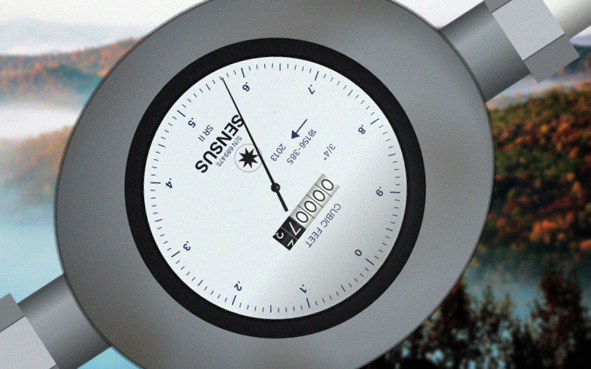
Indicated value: 72.57 ft³
